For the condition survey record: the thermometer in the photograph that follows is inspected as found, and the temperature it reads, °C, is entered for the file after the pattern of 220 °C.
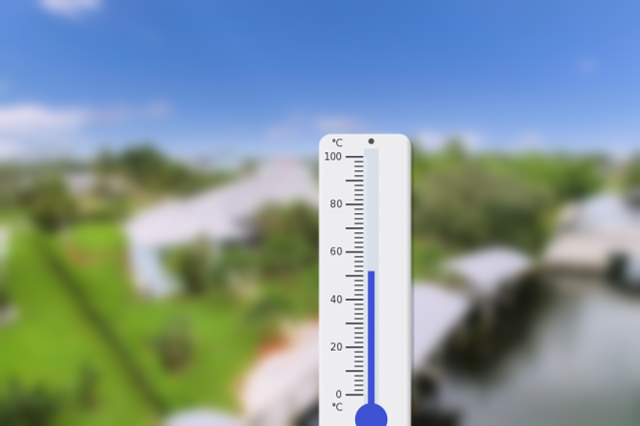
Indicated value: 52 °C
